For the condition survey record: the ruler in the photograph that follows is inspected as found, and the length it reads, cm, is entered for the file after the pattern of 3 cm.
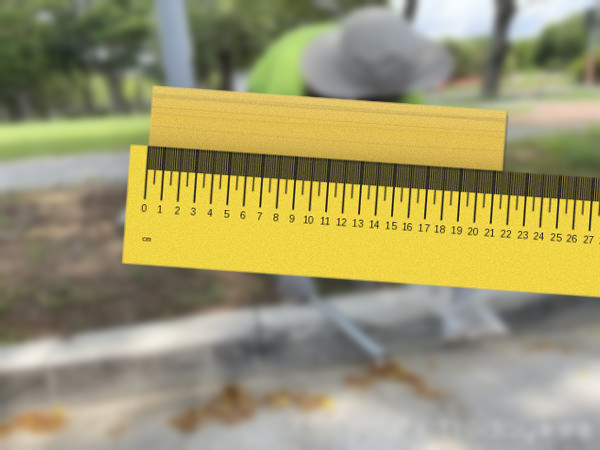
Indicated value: 21.5 cm
